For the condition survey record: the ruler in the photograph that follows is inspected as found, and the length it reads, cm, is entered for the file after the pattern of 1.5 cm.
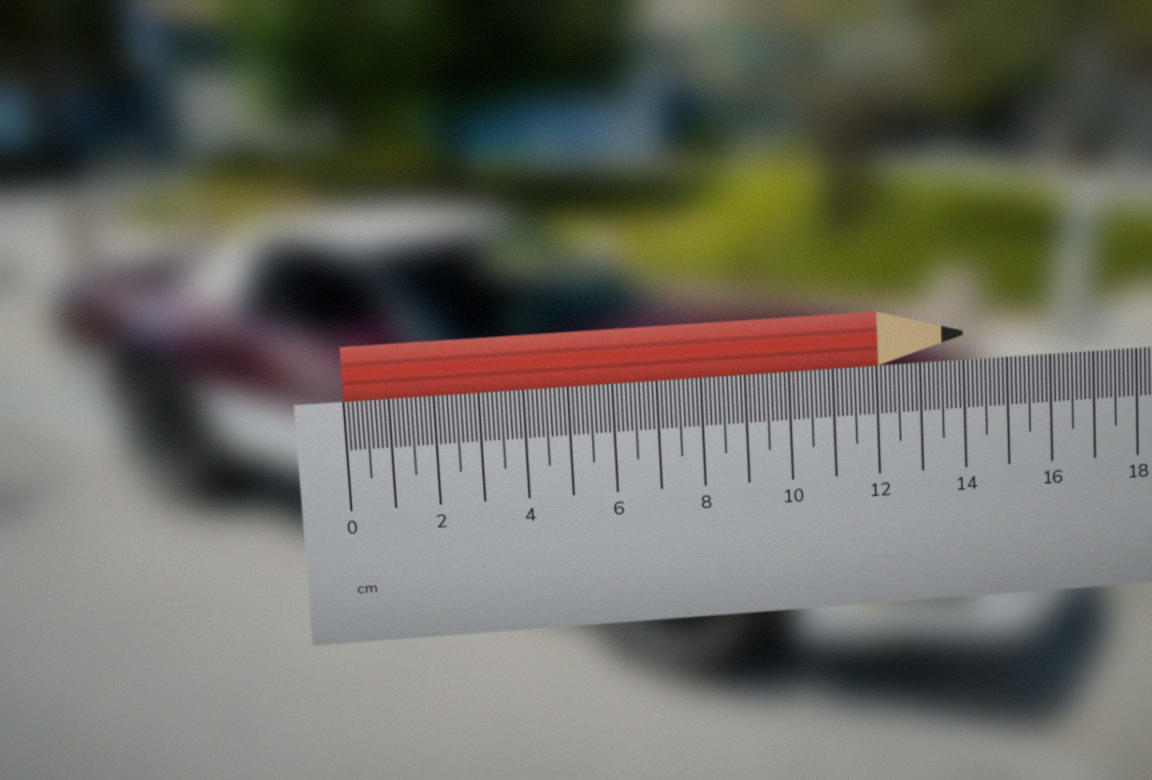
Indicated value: 14 cm
